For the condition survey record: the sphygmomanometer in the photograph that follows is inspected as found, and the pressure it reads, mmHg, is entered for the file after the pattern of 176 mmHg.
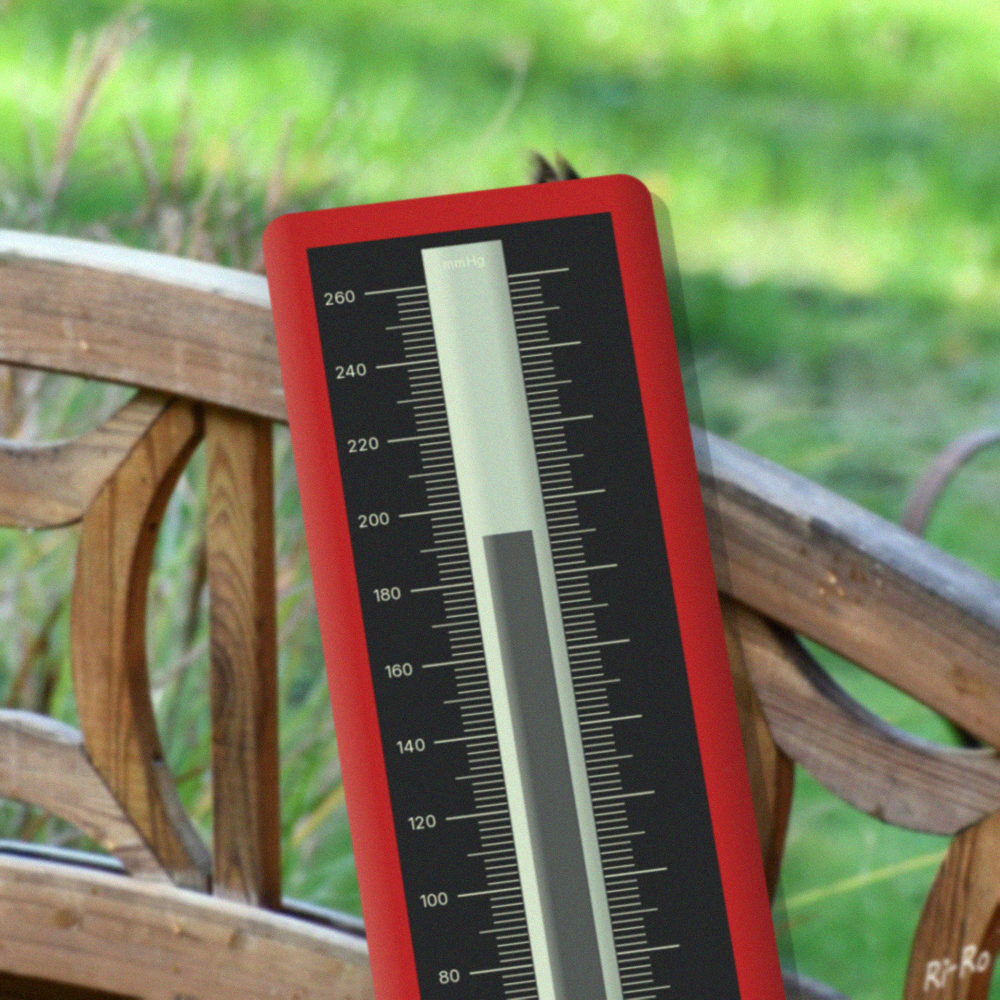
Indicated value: 192 mmHg
